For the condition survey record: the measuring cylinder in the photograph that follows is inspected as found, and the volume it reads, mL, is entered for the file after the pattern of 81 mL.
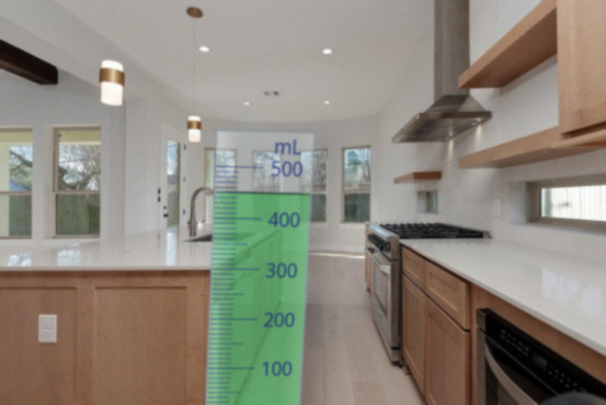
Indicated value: 450 mL
